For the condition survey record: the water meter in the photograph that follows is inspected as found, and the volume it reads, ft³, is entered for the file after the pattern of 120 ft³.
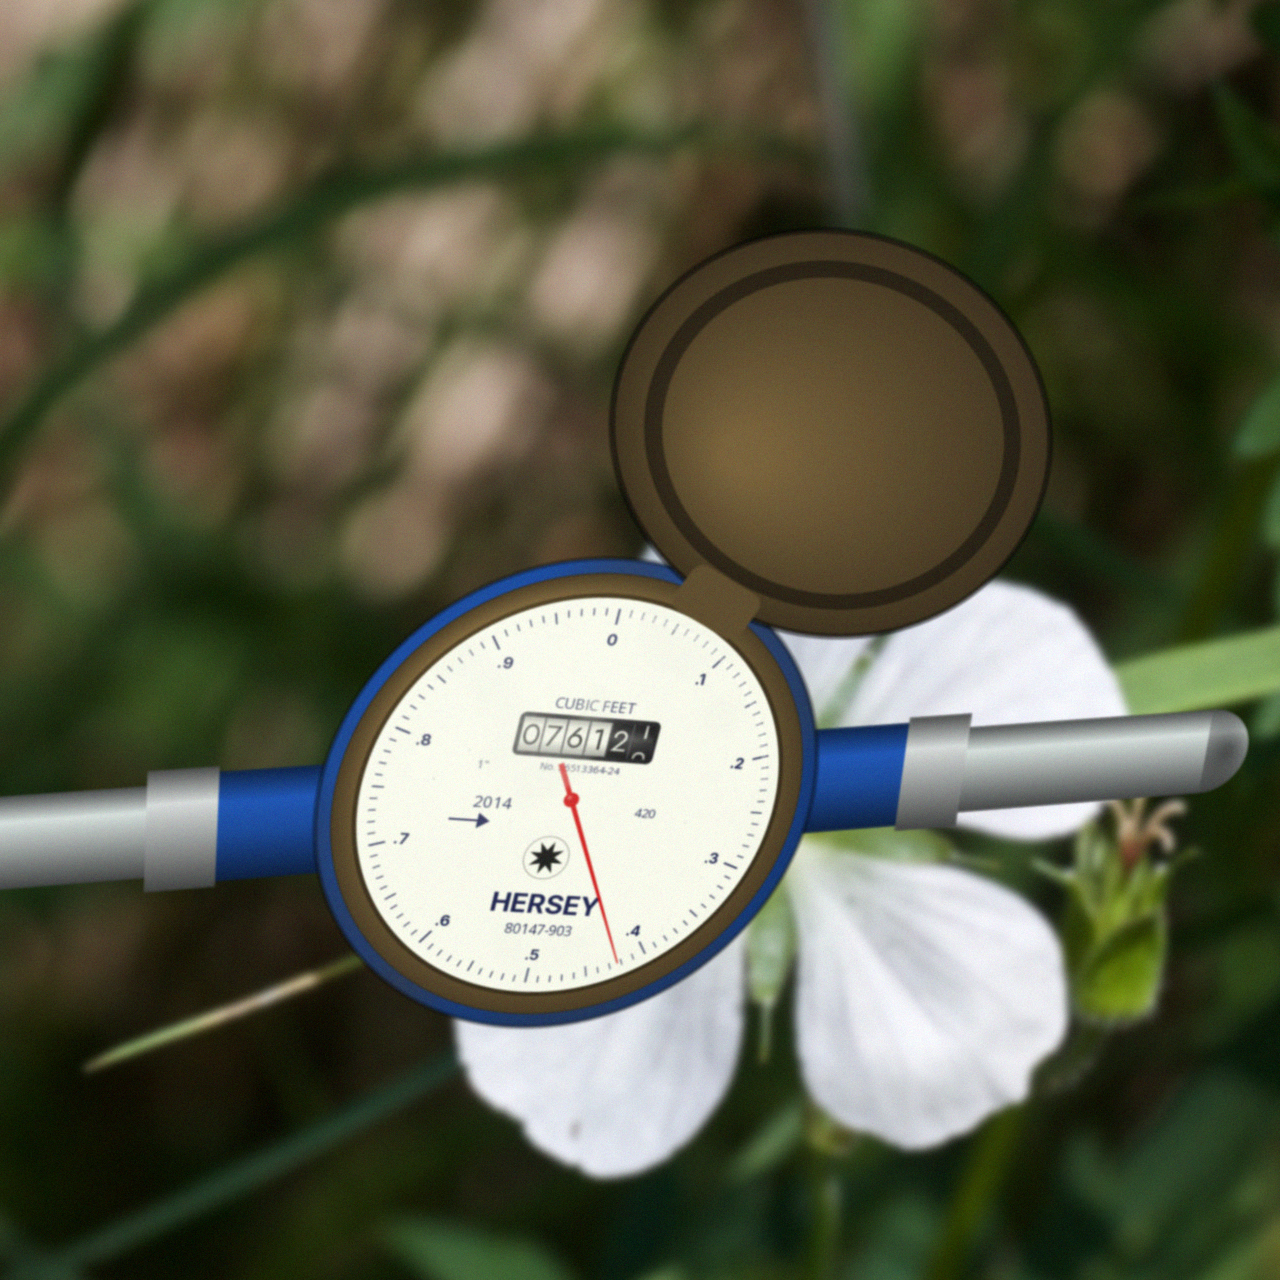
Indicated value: 76121.42 ft³
